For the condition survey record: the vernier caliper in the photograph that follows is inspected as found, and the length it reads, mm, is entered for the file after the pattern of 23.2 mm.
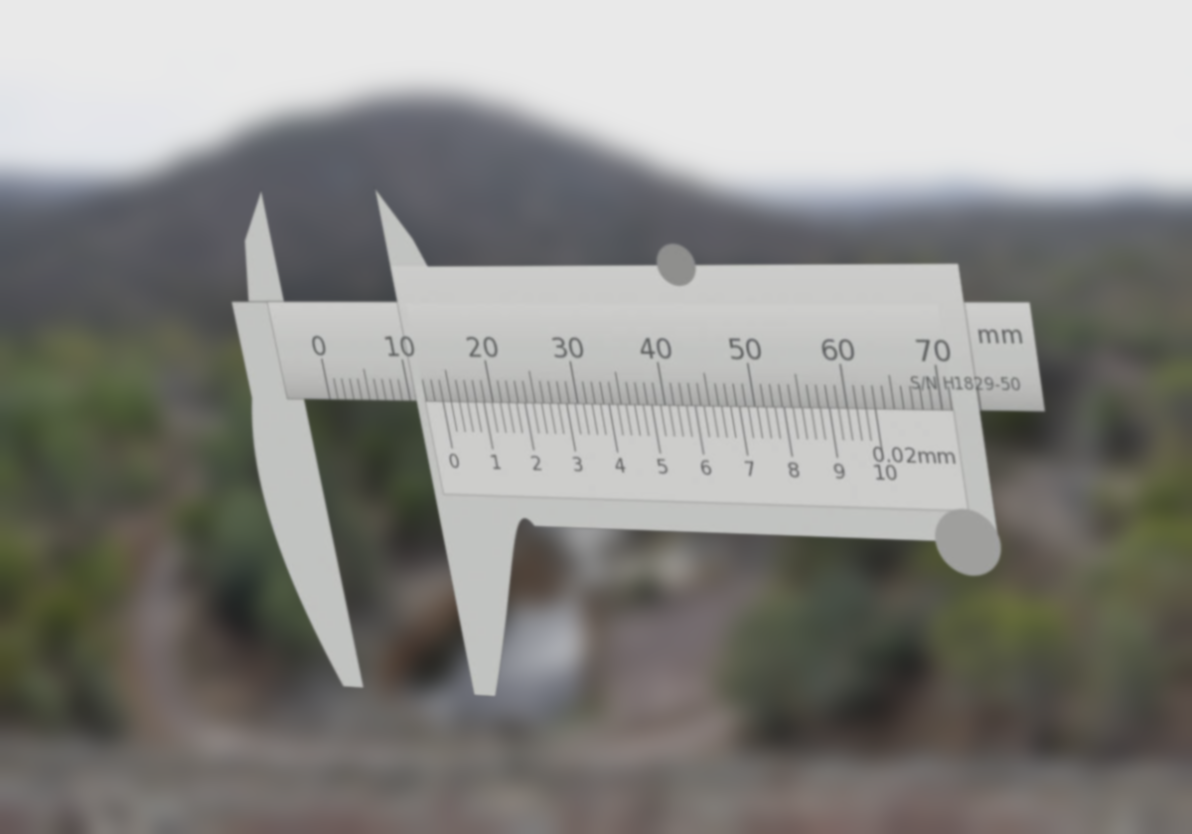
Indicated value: 14.0 mm
